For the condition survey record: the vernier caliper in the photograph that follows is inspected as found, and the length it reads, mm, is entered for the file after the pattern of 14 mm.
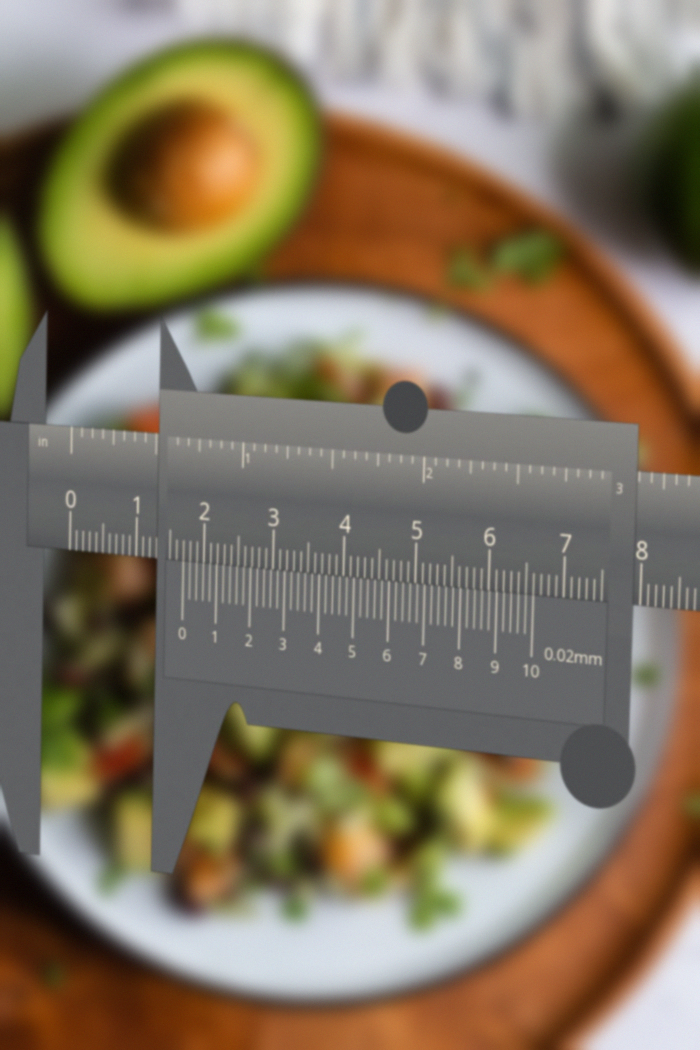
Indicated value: 17.0 mm
